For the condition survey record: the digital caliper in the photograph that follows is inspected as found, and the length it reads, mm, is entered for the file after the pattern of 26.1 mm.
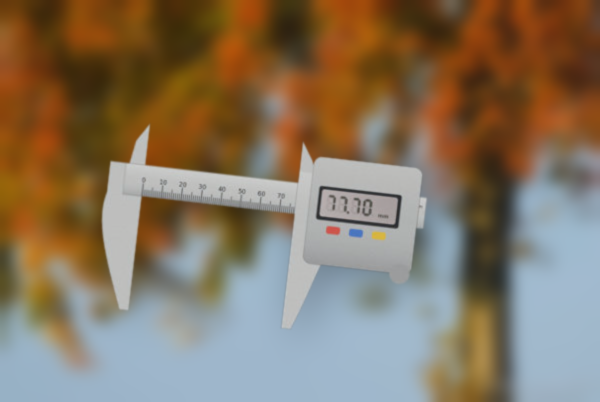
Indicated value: 77.70 mm
